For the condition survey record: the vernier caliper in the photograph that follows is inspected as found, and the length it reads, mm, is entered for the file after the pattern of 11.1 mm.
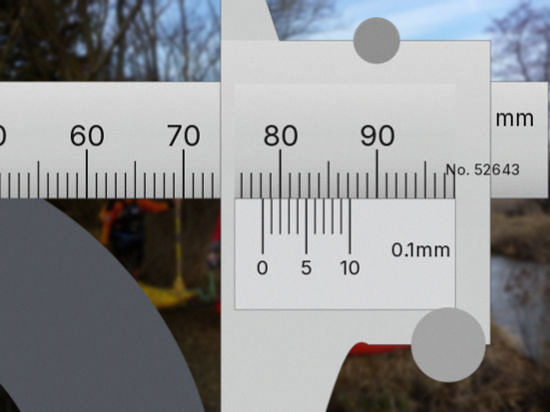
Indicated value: 78.2 mm
